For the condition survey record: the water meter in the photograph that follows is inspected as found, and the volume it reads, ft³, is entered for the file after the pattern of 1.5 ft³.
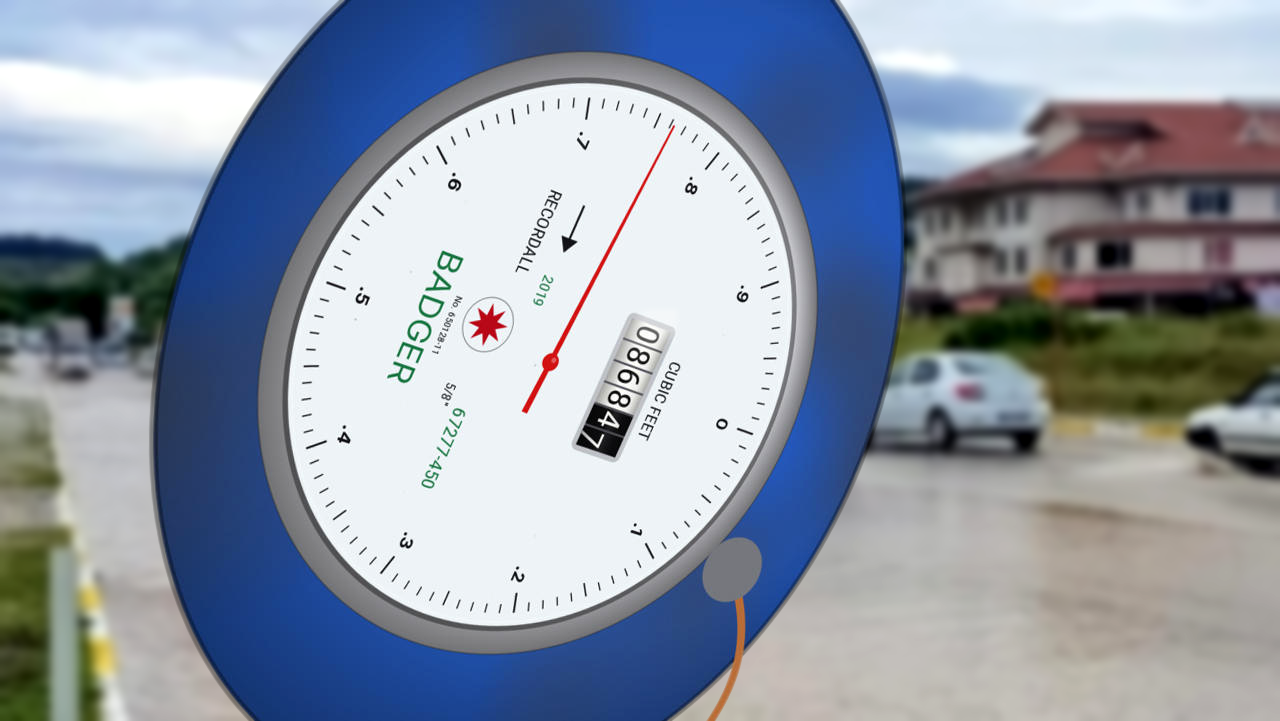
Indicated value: 86846.76 ft³
